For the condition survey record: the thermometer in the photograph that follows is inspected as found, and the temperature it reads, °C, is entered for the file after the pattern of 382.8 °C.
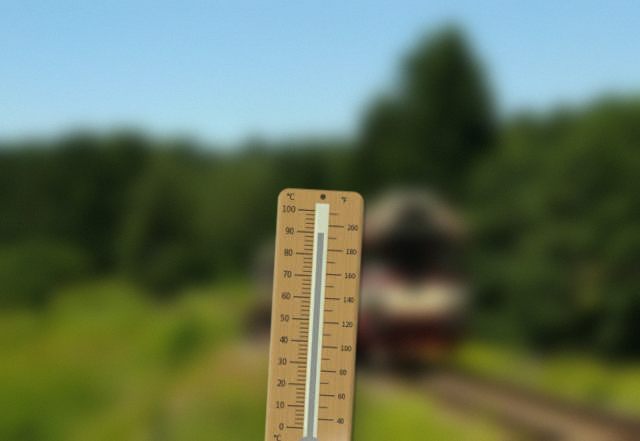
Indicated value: 90 °C
